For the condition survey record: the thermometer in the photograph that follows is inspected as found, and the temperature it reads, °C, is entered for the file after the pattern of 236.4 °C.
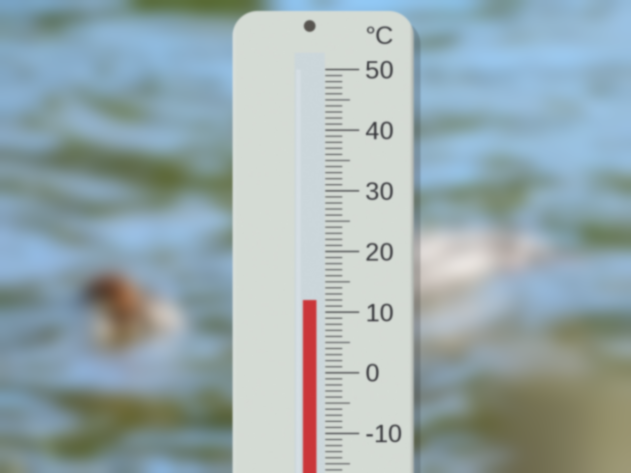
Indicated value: 12 °C
